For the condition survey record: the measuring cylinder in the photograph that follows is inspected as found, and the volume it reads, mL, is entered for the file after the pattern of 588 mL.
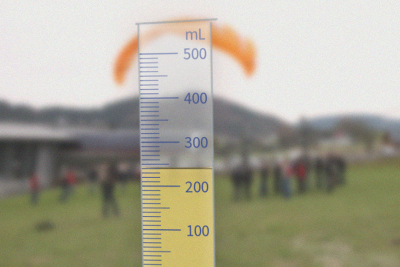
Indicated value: 240 mL
